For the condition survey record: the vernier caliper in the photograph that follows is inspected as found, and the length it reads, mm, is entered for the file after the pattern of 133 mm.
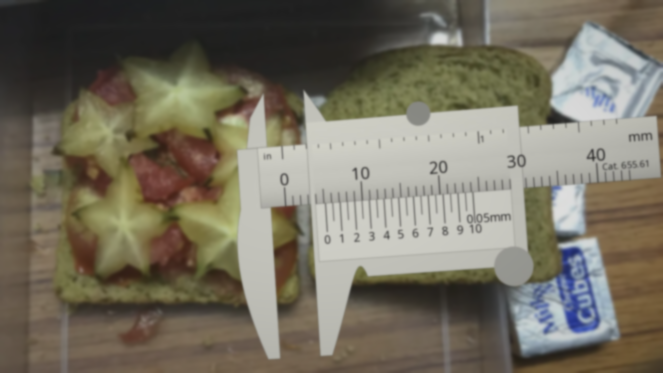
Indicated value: 5.2 mm
